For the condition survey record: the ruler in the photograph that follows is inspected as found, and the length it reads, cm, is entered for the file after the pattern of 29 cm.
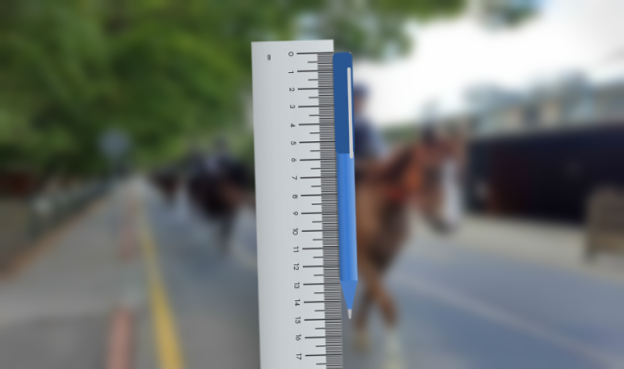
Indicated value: 15 cm
